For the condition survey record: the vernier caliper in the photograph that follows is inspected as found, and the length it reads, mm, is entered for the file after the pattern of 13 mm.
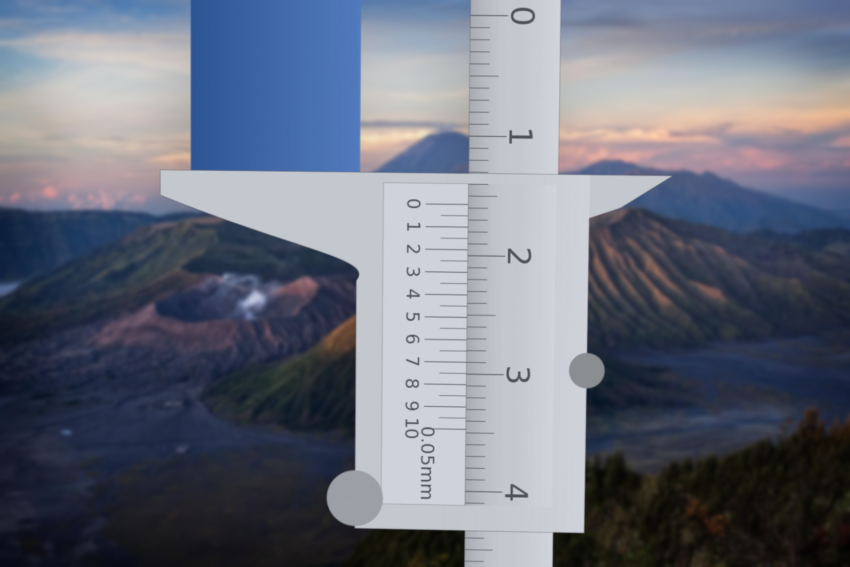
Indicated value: 15.7 mm
